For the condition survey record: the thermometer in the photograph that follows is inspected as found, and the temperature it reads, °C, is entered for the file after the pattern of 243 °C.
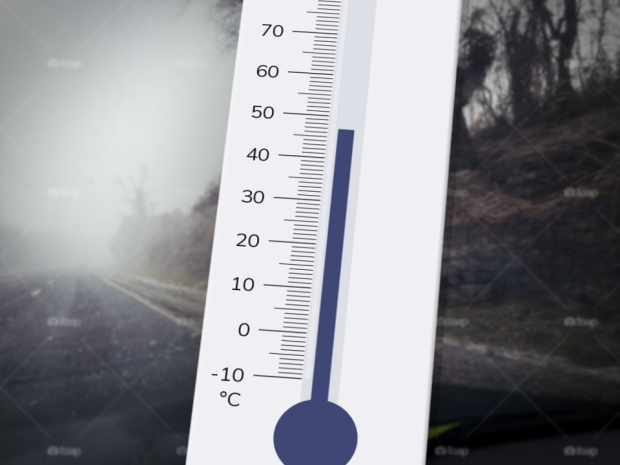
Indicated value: 47 °C
